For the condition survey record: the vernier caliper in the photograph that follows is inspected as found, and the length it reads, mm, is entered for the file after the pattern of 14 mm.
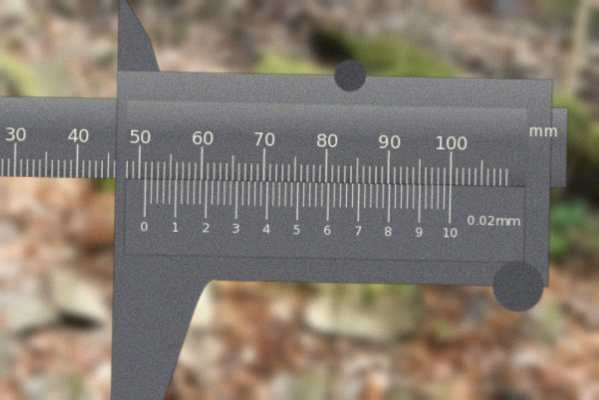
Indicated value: 51.0 mm
